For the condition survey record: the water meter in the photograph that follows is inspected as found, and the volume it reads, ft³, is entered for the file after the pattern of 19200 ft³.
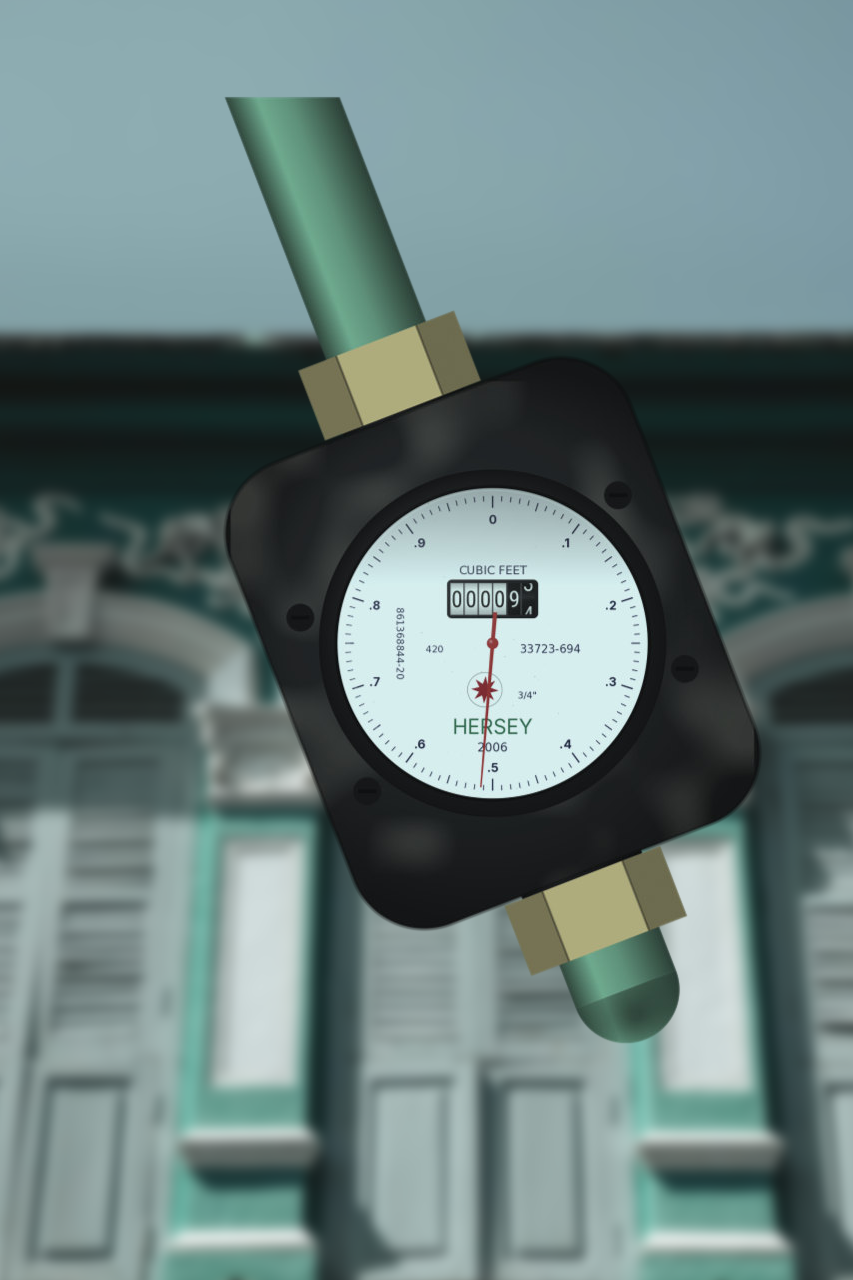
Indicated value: 93.51 ft³
